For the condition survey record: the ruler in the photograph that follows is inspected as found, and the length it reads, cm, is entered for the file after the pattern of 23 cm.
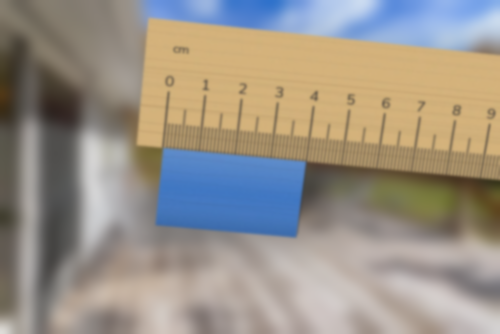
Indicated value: 4 cm
